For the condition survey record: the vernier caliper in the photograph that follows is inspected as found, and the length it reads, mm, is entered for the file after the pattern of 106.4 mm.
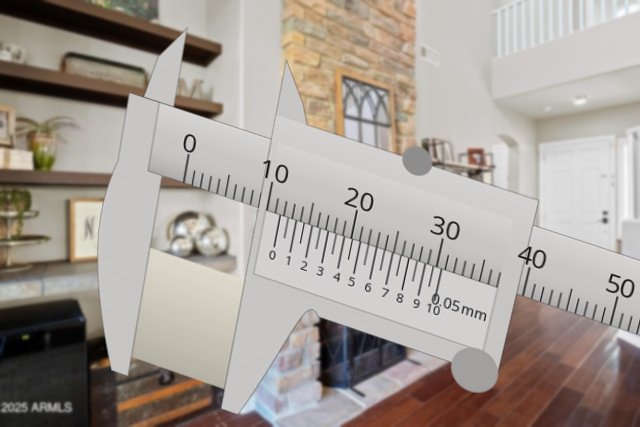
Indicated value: 11.6 mm
